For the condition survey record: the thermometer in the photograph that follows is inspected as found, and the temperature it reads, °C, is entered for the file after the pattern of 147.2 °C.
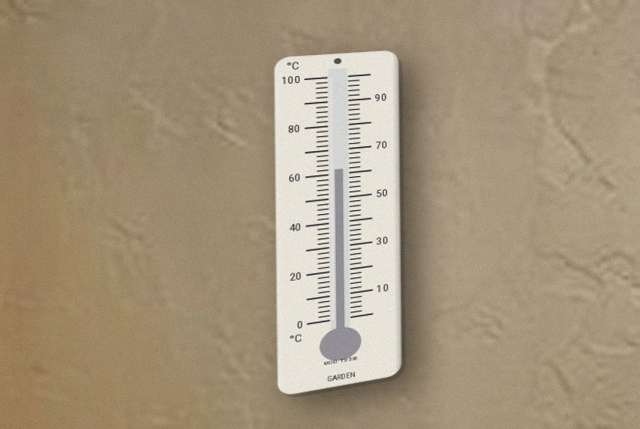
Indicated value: 62 °C
